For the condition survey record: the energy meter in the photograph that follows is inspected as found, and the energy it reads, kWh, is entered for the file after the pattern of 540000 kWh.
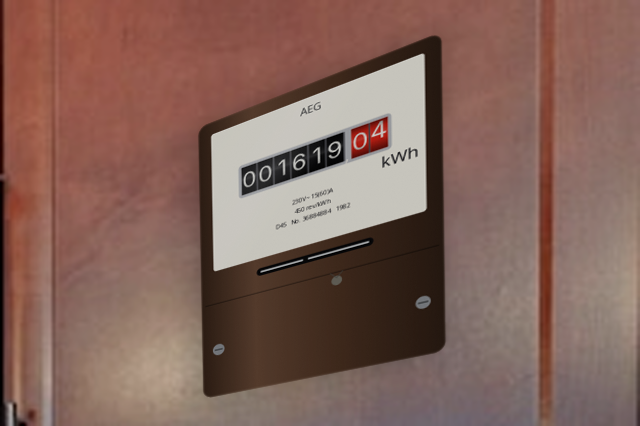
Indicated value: 1619.04 kWh
